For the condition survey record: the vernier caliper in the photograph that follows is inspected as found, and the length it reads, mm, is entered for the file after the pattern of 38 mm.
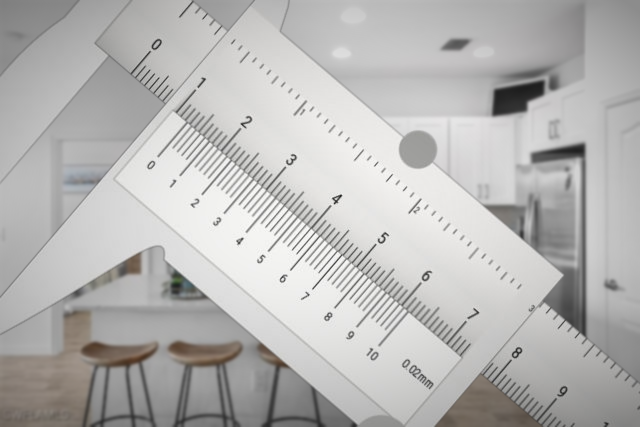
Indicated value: 12.5 mm
